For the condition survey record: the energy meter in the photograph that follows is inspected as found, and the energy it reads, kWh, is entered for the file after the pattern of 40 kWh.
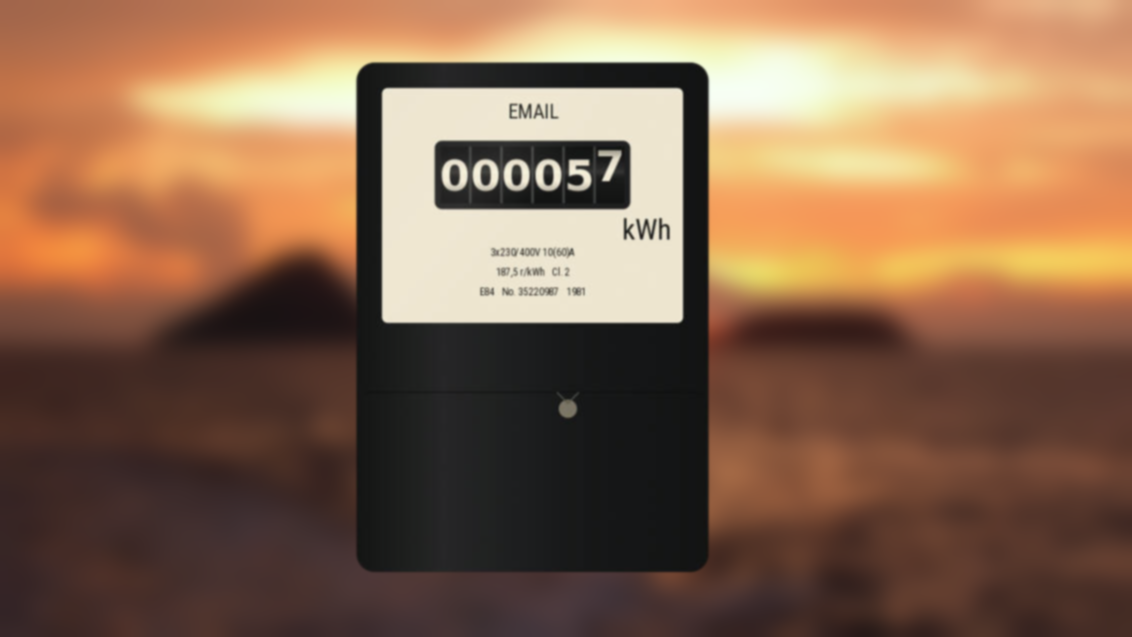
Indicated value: 57 kWh
